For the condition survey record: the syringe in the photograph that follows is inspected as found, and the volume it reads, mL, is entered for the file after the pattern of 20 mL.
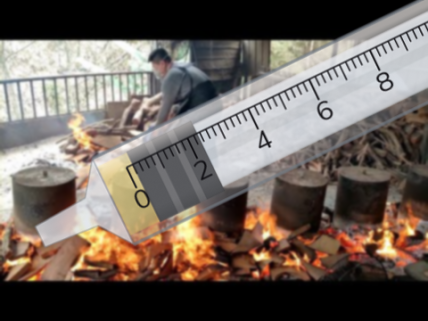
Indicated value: 0.2 mL
